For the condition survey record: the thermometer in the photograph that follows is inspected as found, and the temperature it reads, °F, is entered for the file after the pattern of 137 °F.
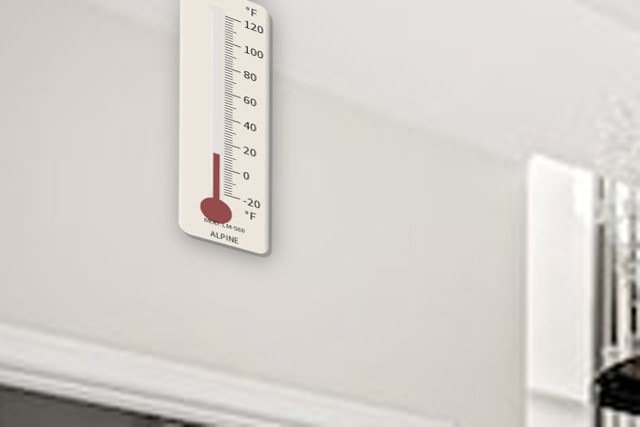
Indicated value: 10 °F
